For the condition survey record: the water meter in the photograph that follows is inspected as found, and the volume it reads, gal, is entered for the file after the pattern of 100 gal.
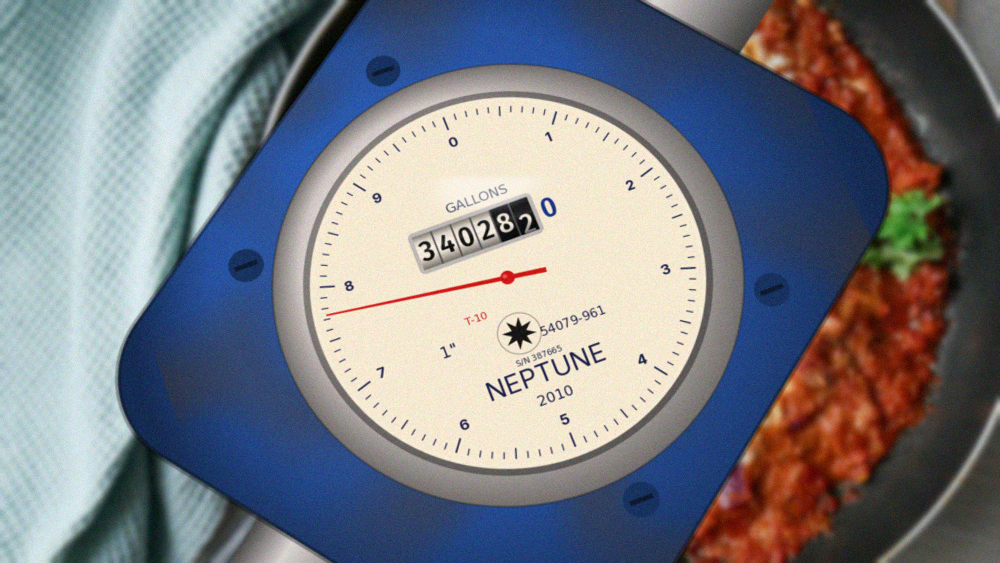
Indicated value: 3402817.7 gal
